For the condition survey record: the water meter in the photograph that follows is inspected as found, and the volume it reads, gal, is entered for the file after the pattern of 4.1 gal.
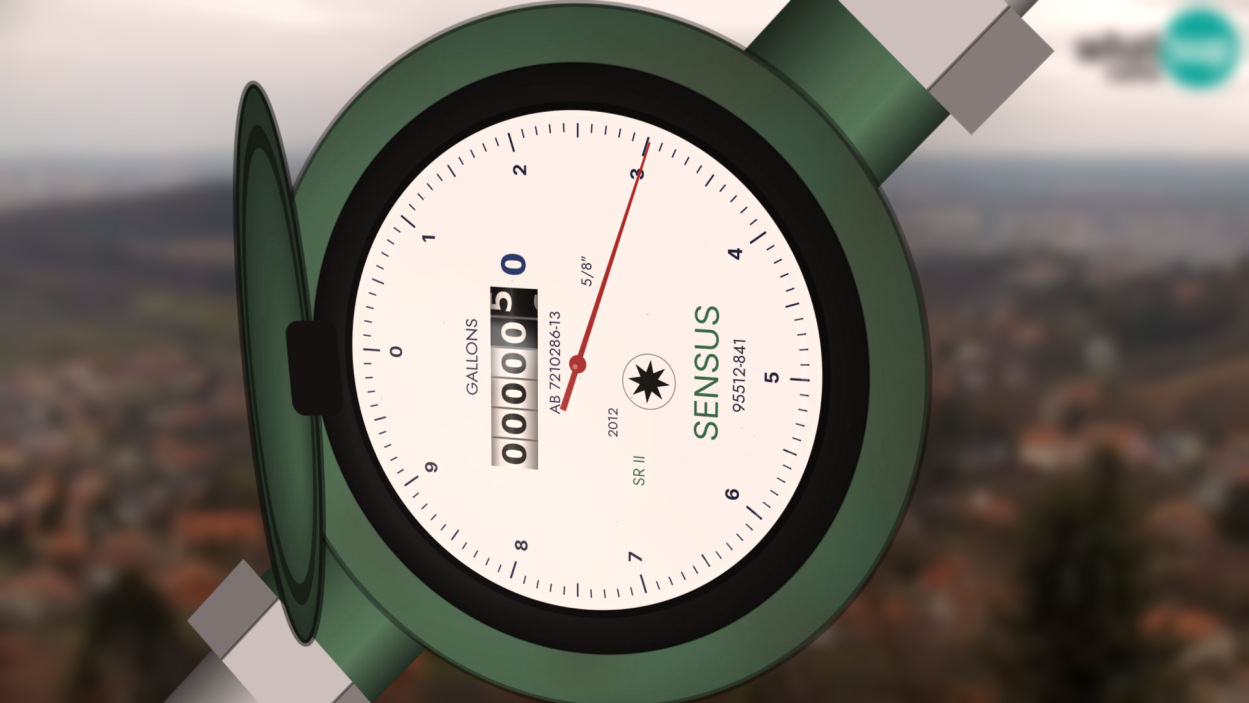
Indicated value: 53.0 gal
